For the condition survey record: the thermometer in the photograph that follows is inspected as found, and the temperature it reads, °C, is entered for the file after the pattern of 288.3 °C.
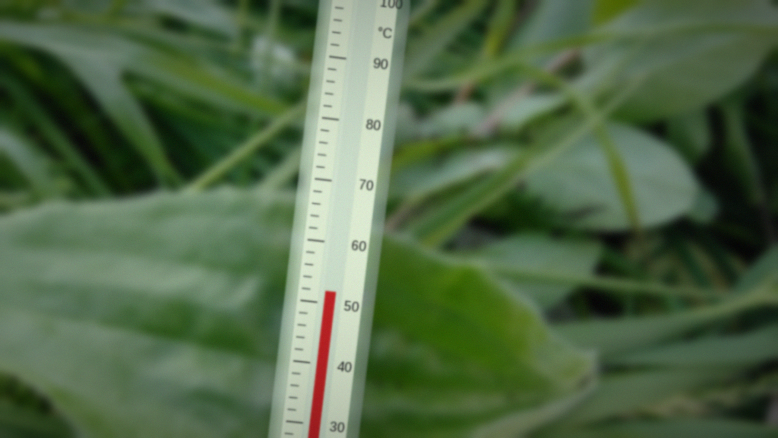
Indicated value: 52 °C
